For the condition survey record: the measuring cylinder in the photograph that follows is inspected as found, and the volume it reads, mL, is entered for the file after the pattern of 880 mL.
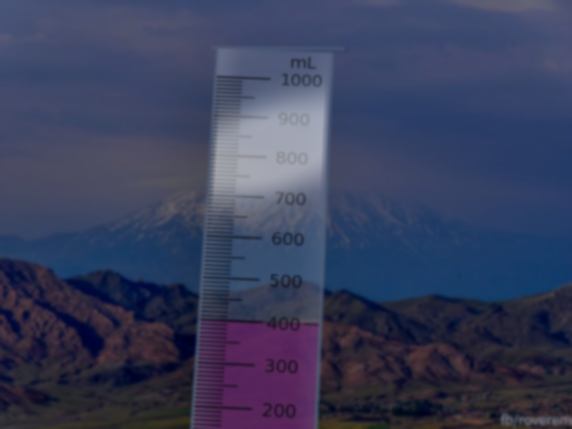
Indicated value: 400 mL
